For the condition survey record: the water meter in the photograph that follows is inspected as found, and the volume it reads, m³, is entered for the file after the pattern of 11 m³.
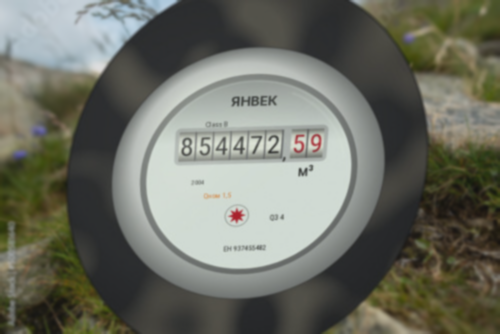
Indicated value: 854472.59 m³
